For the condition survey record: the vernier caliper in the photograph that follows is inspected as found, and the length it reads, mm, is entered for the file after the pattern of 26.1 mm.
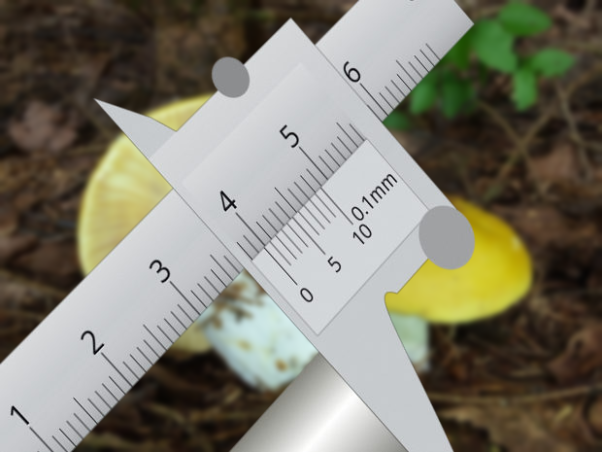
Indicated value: 39.8 mm
